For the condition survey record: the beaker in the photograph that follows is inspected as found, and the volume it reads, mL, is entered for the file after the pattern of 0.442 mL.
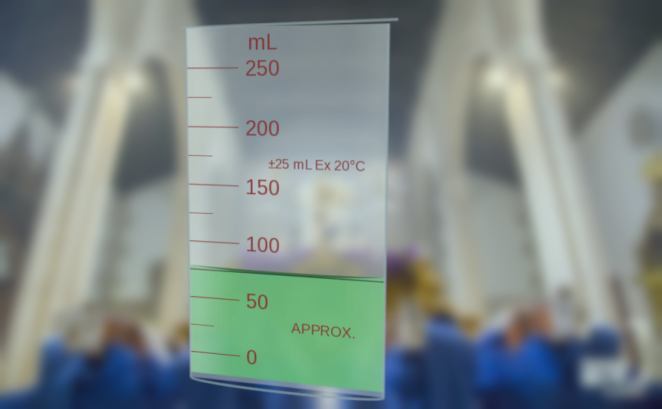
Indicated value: 75 mL
